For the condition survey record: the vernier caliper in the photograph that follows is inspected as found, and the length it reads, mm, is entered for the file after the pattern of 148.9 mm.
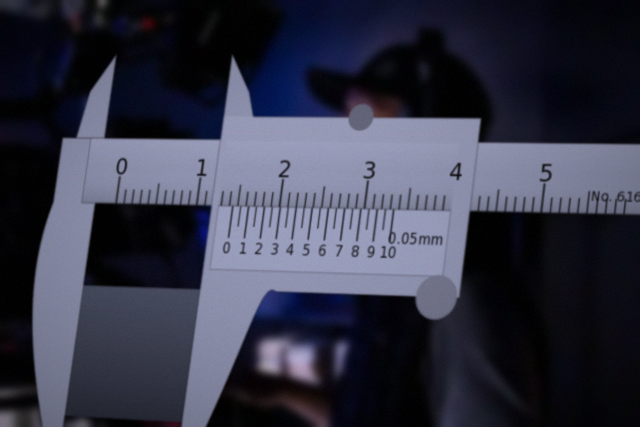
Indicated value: 14.4 mm
